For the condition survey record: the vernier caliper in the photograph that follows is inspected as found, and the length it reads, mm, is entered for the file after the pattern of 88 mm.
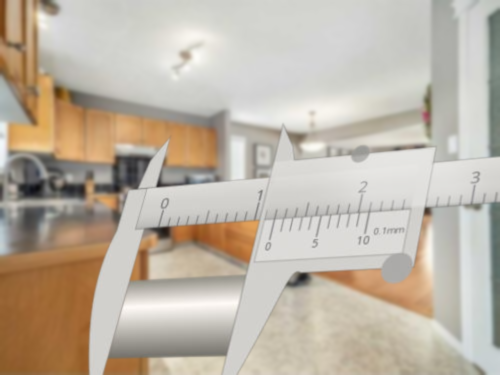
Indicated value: 12.0 mm
